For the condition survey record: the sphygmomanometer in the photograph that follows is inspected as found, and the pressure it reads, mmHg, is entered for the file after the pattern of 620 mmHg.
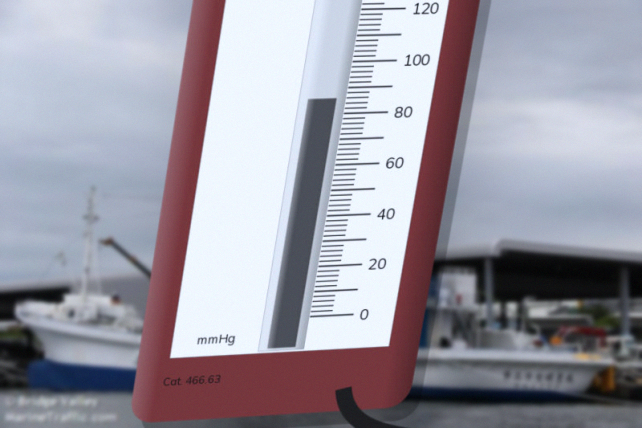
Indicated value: 86 mmHg
